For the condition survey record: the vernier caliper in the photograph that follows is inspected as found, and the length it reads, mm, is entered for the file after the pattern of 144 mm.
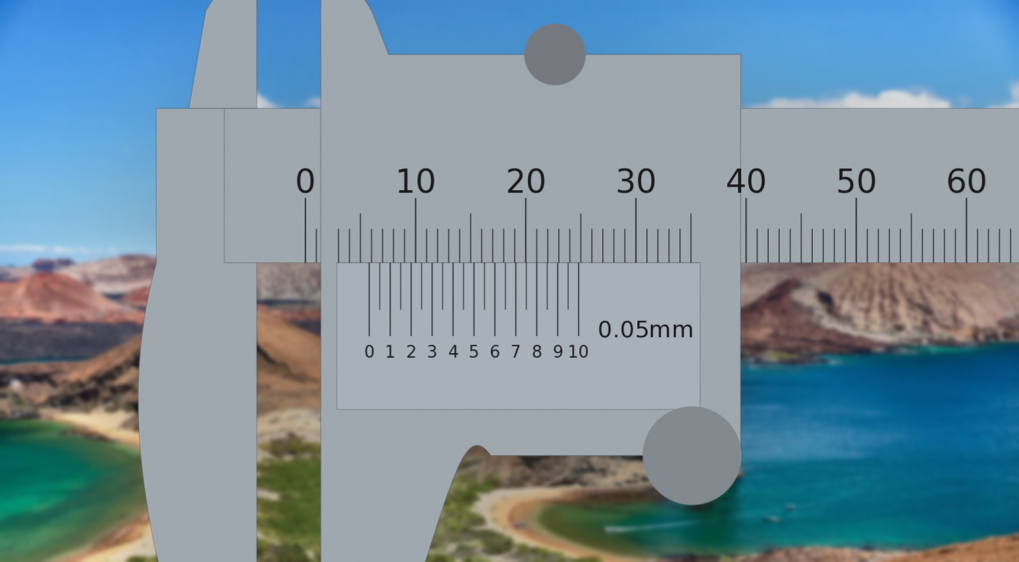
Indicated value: 5.8 mm
